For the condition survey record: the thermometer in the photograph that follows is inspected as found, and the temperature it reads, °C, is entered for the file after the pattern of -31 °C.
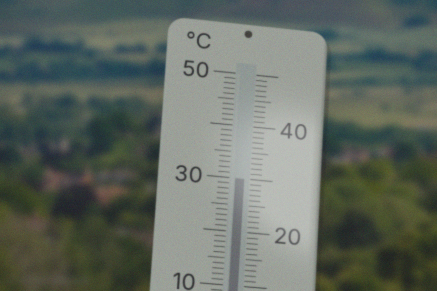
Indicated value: 30 °C
